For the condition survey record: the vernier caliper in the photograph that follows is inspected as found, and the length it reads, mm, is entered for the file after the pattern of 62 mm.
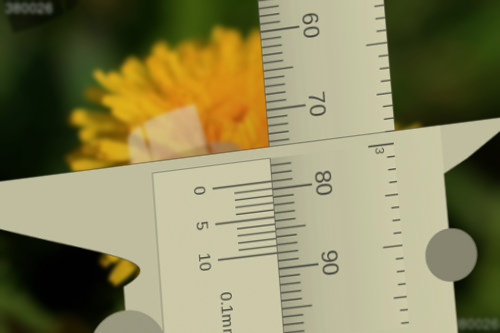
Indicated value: 79.0 mm
